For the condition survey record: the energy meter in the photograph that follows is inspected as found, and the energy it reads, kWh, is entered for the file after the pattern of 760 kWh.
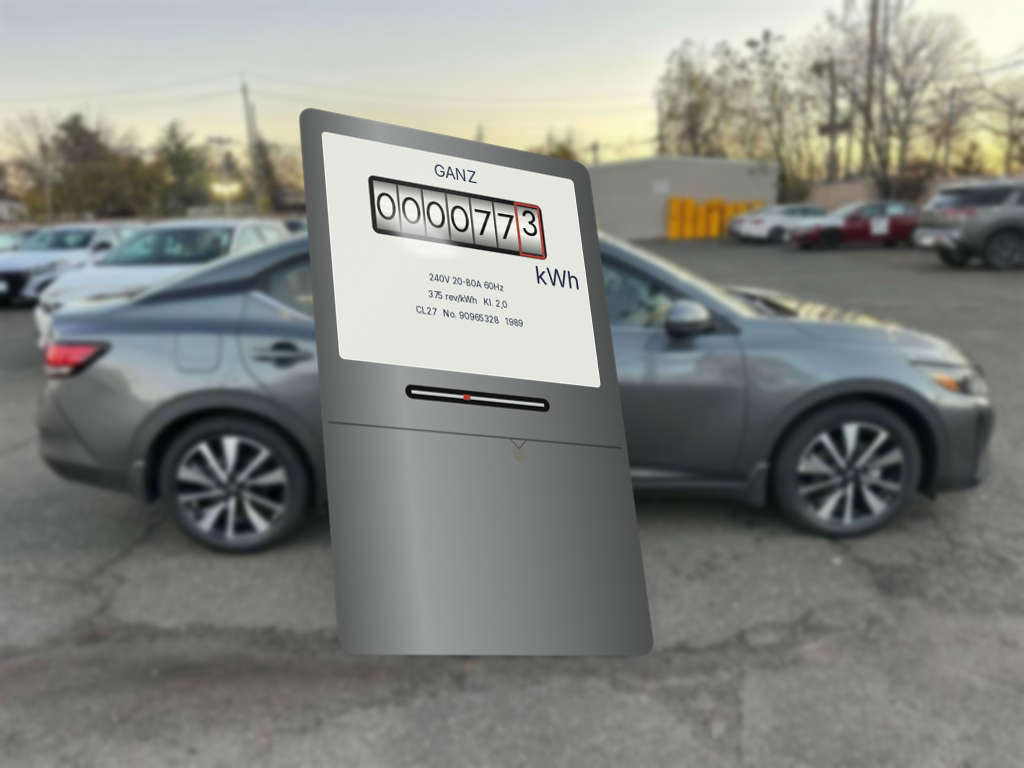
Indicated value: 77.3 kWh
